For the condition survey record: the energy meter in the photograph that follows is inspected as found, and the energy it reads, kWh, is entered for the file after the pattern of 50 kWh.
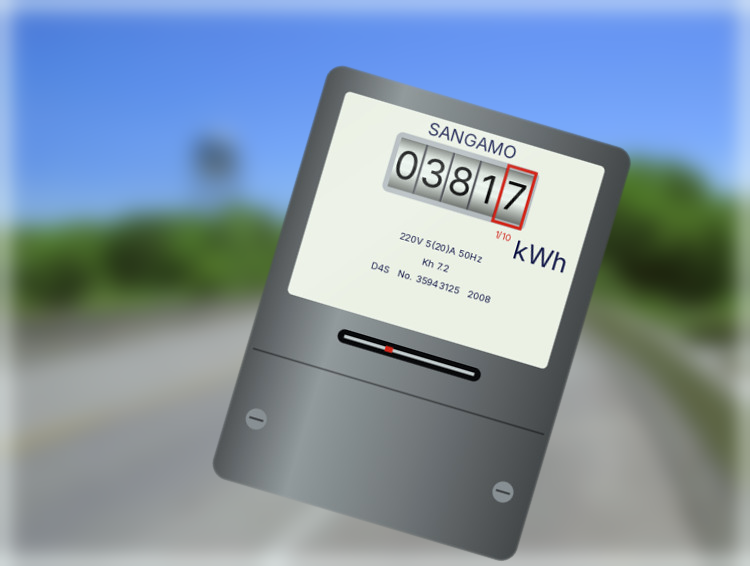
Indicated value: 381.7 kWh
